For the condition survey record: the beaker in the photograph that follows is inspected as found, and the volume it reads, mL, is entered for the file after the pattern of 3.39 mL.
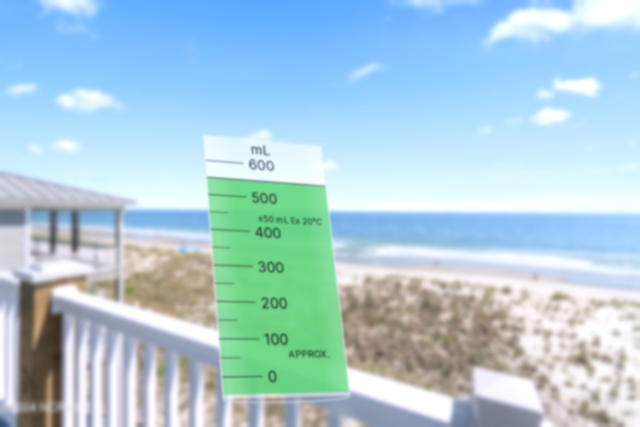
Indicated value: 550 mL
